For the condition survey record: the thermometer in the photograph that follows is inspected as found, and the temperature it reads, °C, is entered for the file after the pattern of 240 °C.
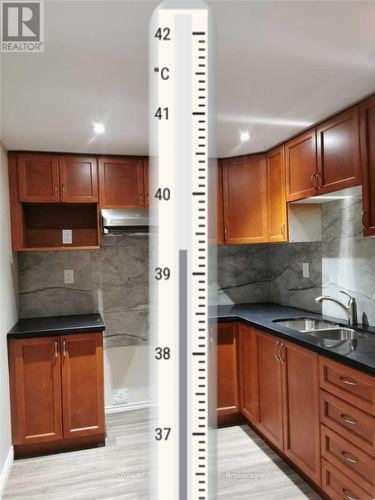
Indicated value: 39.3 °C
